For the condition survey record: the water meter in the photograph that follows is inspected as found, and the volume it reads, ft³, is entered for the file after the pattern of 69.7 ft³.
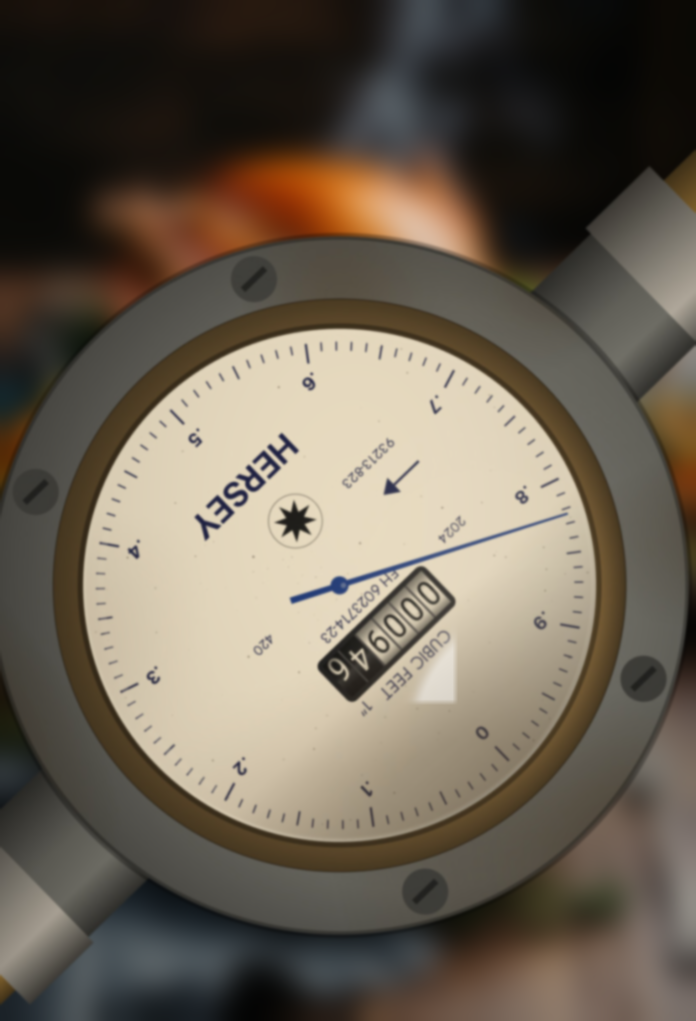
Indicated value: 945.82 ft³
